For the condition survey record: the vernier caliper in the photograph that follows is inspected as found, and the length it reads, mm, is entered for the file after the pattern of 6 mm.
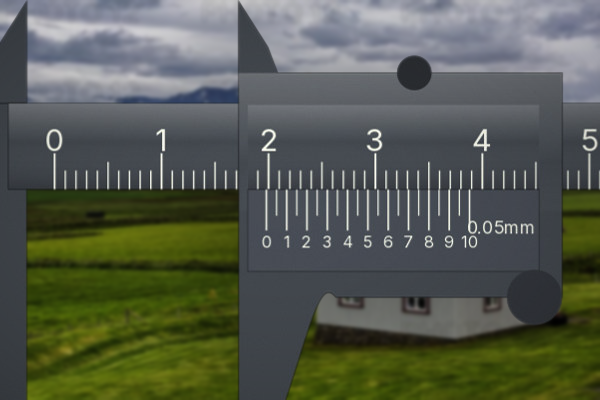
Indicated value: 19.8 mm
